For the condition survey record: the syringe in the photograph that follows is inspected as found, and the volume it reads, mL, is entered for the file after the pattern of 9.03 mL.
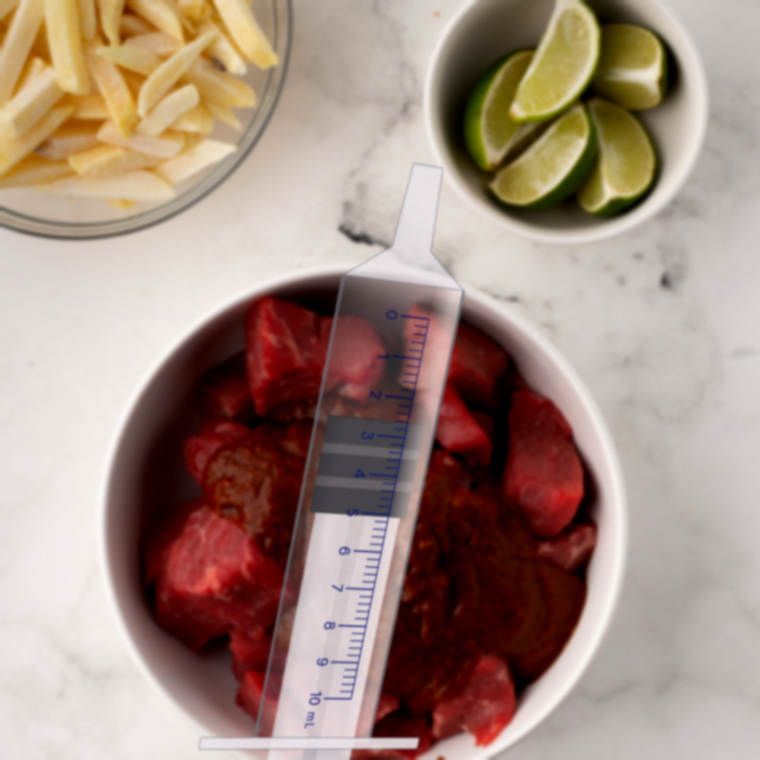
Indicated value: 2.6 mL
